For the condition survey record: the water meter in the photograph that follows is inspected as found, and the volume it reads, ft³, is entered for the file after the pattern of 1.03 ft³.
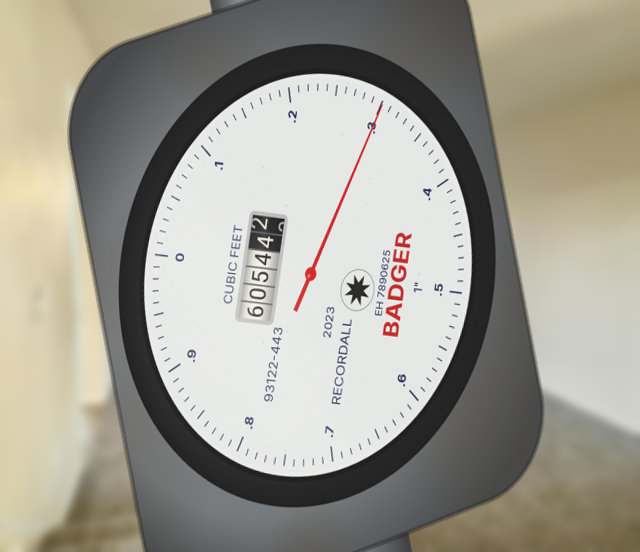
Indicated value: 605442.30 ft³
